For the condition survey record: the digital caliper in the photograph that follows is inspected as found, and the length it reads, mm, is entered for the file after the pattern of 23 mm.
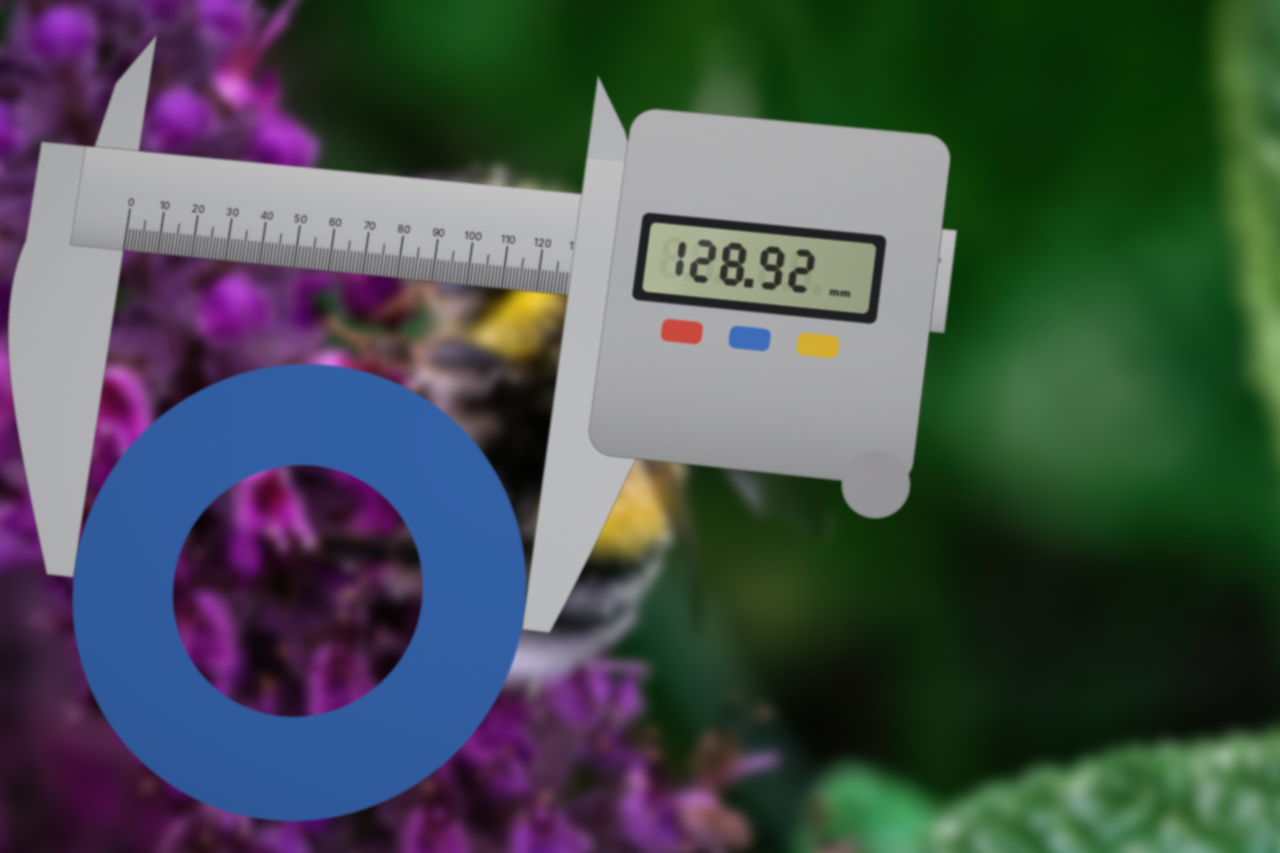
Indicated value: 128.92 mm
